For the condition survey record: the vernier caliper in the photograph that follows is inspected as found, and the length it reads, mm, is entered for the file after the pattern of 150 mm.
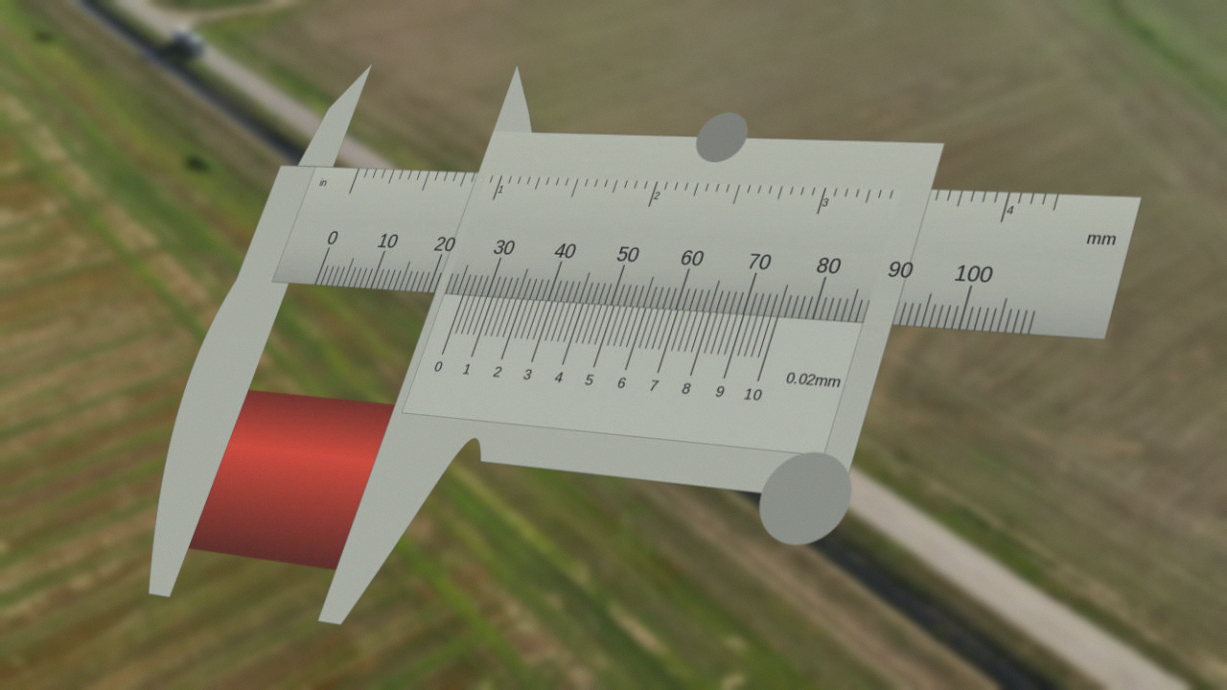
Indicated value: 26.0 mm
